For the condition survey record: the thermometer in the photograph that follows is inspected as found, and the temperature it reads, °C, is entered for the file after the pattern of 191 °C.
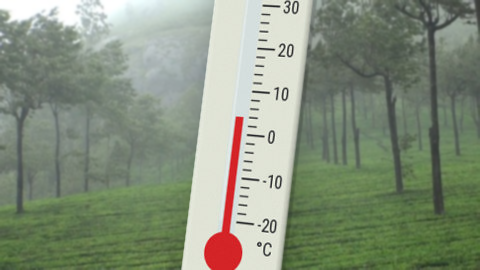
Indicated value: 4 °C
